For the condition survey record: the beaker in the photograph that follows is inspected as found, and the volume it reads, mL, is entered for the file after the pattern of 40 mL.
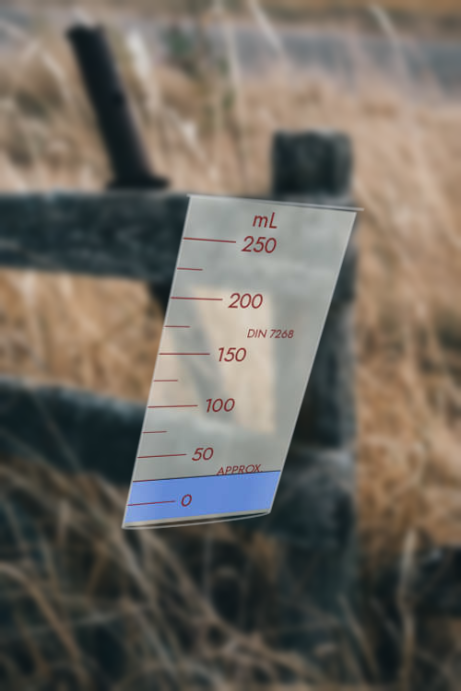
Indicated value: 25 mL
